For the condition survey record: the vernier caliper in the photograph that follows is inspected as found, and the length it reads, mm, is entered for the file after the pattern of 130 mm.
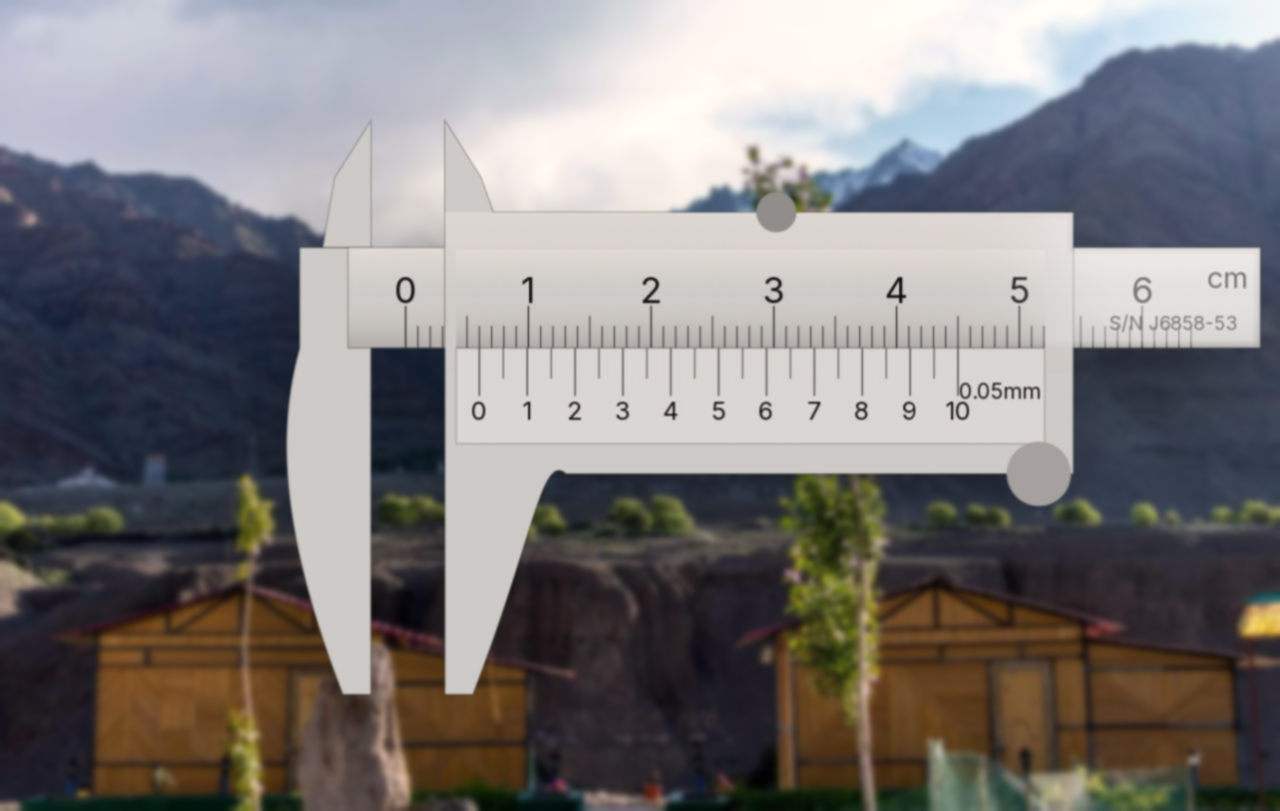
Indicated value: 6.0 mm
